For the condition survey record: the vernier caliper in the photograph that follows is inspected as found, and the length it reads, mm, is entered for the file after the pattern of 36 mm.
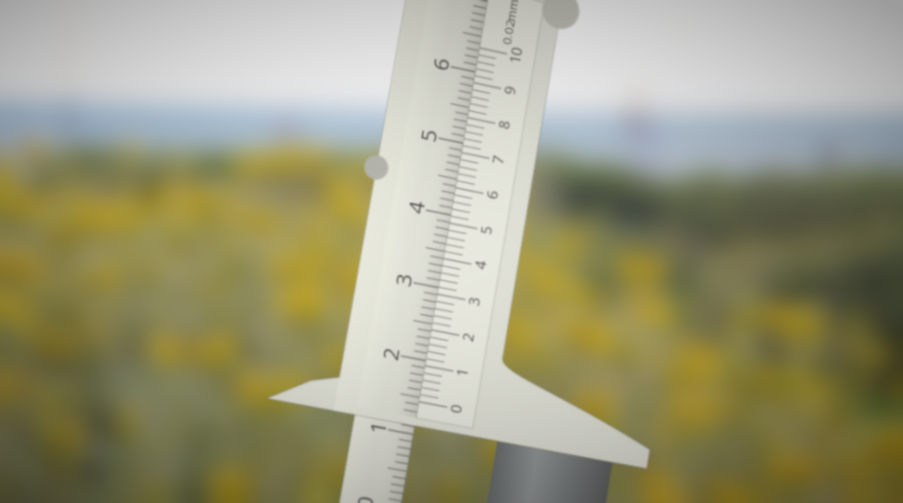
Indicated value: 14.4 mm
